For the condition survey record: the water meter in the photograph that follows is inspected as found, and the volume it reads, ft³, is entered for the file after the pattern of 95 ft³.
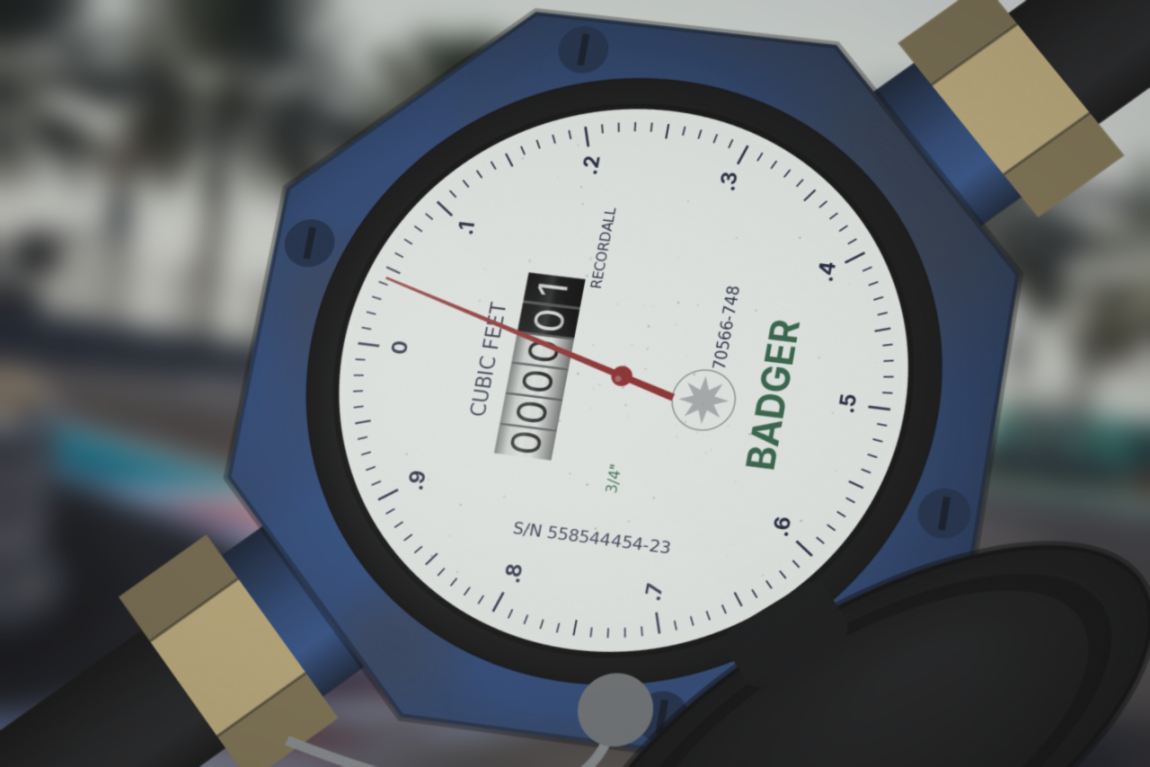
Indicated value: 1.04 ft³
